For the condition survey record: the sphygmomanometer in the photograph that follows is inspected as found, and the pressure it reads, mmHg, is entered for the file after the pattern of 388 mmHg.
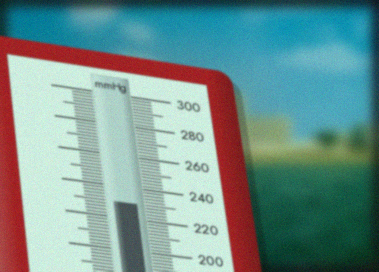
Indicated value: 230 mmHg
